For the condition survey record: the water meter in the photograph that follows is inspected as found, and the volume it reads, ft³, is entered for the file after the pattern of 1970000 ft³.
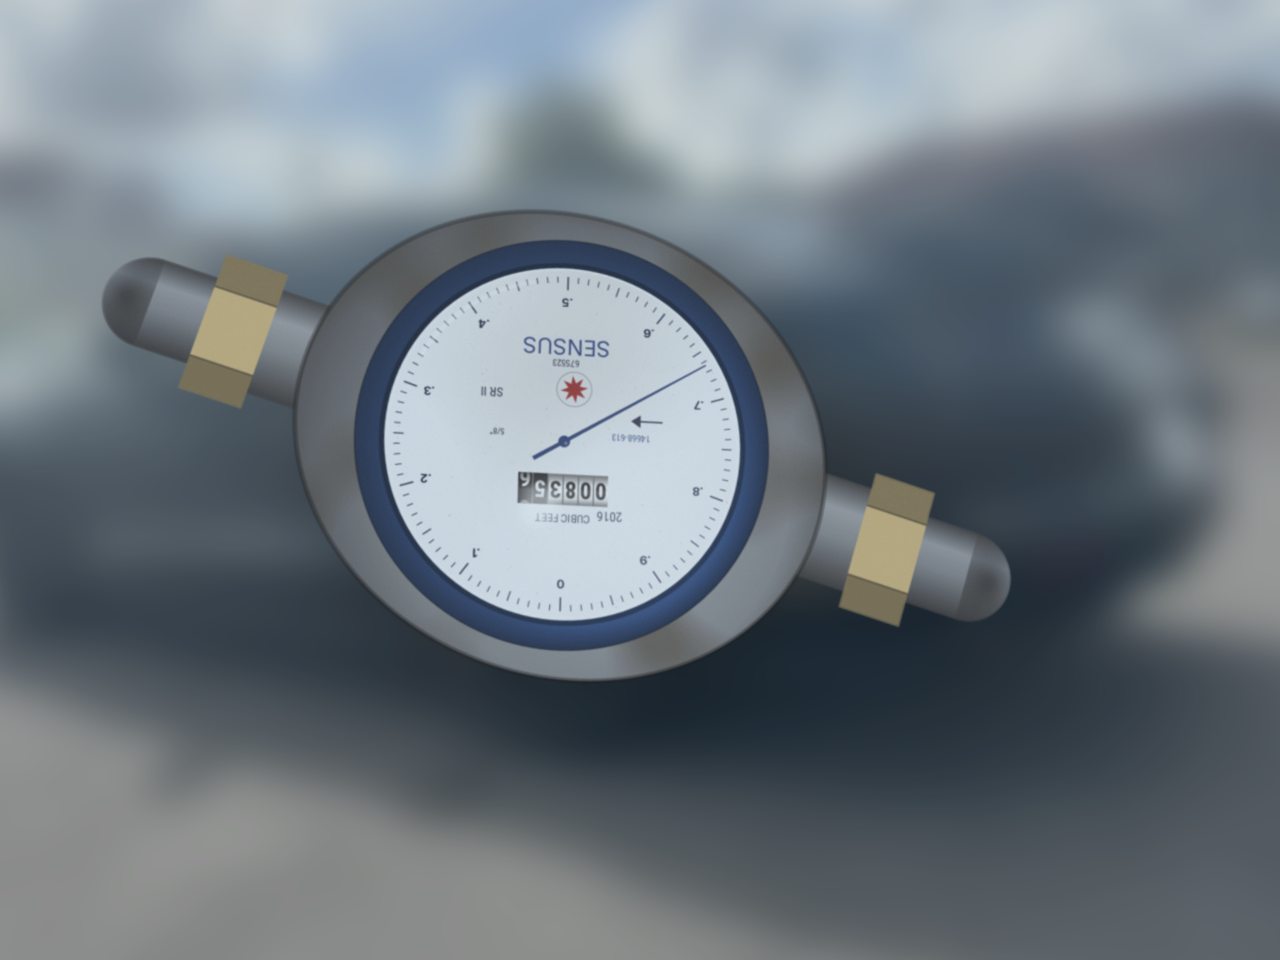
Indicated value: 8355.66 ft³
